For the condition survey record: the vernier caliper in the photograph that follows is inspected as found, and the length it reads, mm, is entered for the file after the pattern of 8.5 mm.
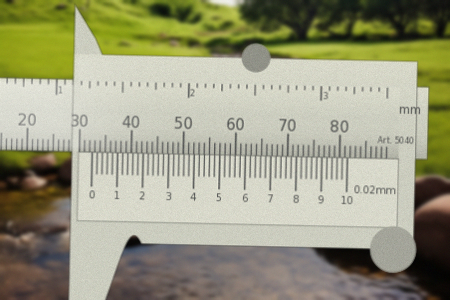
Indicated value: 32.5 mm
